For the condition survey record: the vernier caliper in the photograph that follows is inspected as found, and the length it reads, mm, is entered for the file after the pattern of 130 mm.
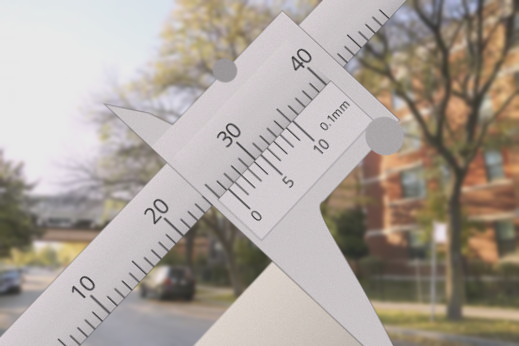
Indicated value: 26.2 mm
